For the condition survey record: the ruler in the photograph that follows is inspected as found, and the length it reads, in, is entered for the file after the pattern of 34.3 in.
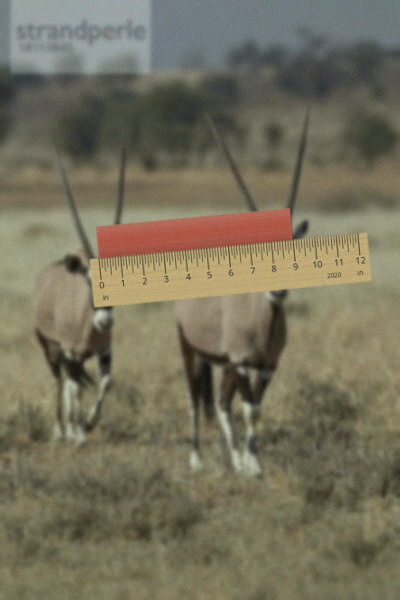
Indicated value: 9 in
